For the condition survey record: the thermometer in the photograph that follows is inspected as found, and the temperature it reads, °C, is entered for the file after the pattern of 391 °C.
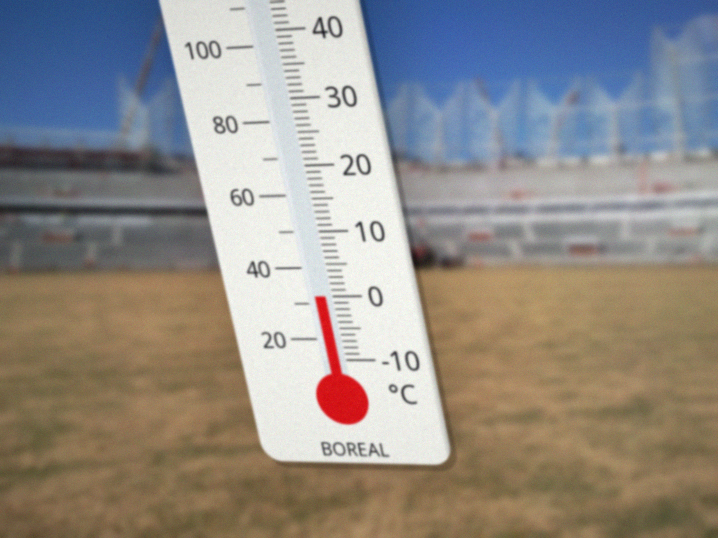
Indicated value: 0 °C
